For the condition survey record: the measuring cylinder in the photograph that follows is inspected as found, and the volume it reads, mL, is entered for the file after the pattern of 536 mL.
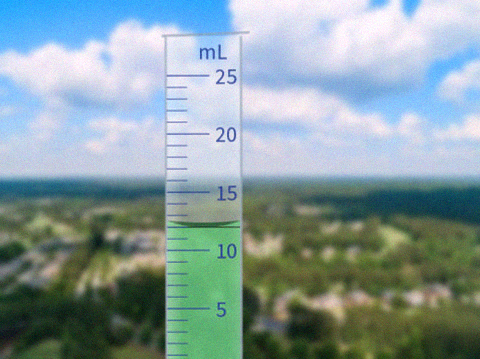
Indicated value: 12 mL
